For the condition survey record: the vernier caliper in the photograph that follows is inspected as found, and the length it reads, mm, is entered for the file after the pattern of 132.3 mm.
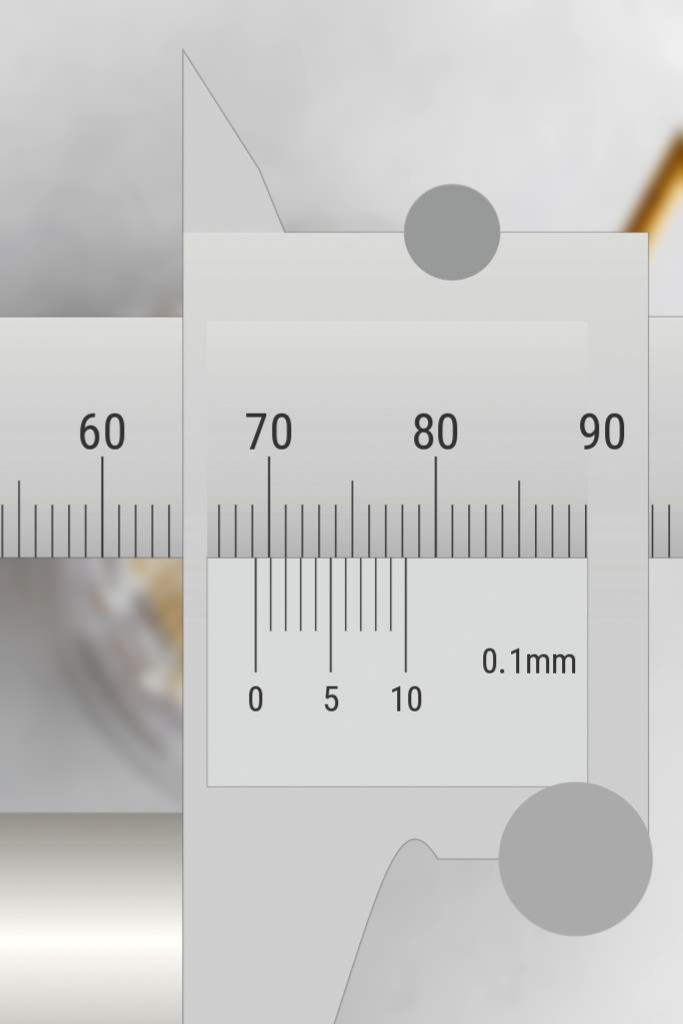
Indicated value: 69.2 mm
